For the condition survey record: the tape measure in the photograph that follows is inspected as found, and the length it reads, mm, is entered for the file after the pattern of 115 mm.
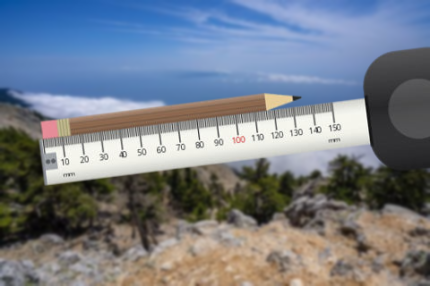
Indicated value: 135 mm
